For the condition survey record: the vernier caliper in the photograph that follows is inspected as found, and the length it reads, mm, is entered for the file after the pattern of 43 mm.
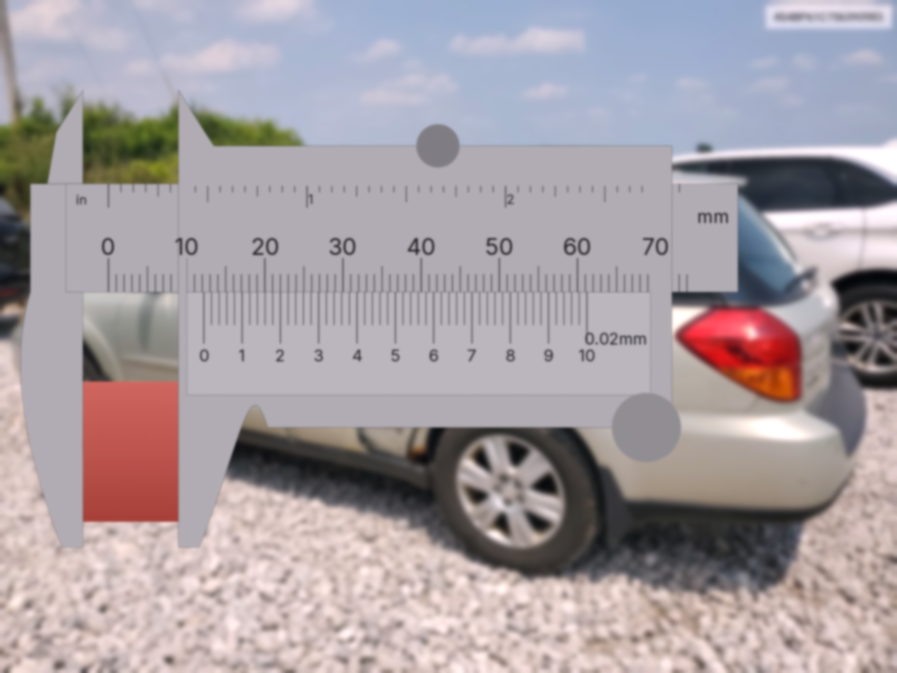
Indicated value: 12.2 mm
